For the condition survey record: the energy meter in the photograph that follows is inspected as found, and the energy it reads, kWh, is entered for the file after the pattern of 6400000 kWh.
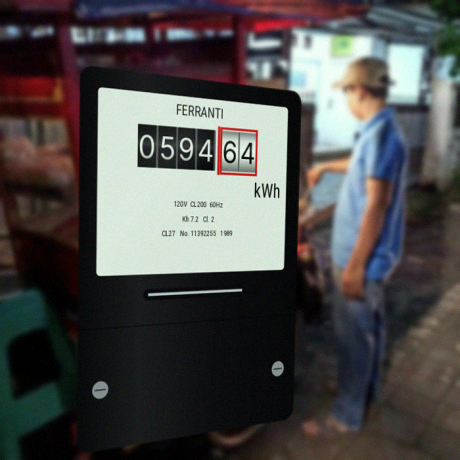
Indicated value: 594.64 kWh
